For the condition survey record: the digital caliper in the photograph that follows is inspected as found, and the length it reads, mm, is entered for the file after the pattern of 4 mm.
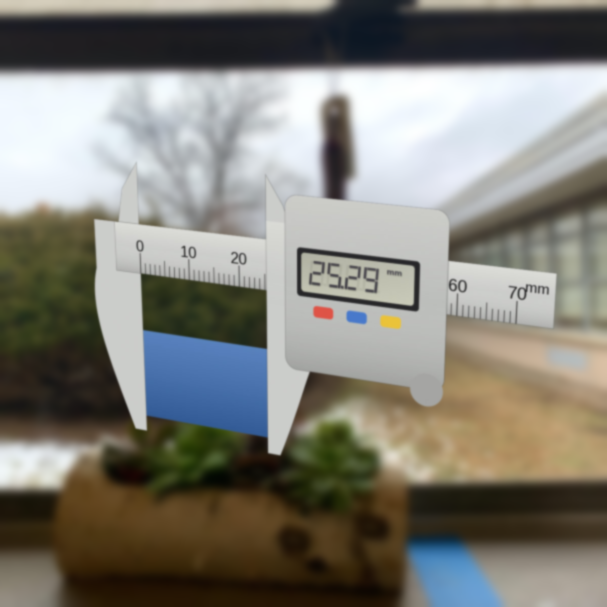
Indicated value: 25.29 mm
